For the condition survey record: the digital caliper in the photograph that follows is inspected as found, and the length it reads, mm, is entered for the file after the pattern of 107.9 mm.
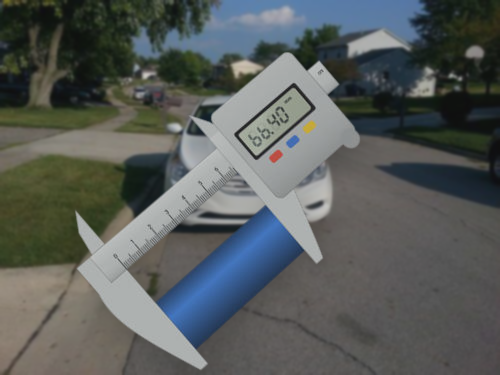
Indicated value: 66.40 mm
